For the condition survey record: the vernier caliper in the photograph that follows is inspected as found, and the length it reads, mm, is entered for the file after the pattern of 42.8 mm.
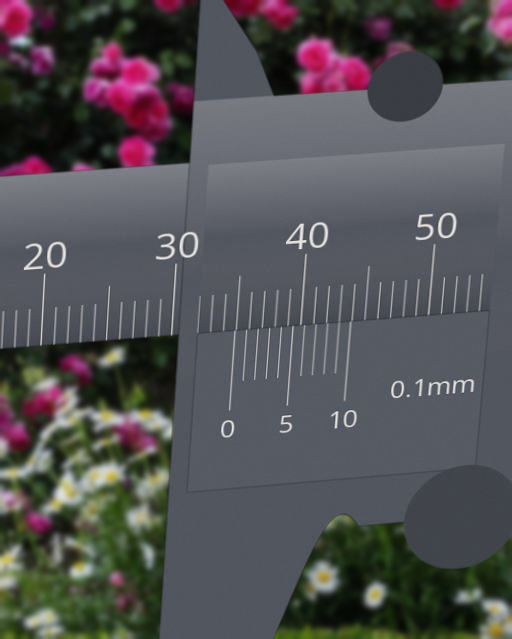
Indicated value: 34.9 mm
